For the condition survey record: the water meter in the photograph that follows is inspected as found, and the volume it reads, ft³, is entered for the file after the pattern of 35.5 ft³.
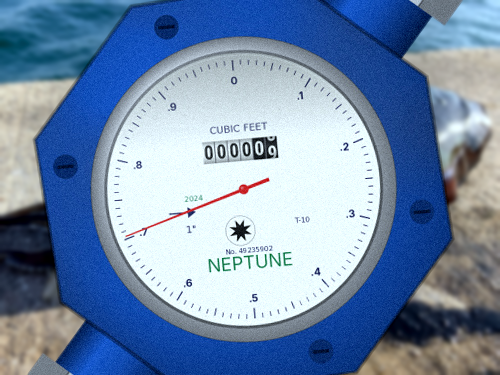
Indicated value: 8.70 ft³
